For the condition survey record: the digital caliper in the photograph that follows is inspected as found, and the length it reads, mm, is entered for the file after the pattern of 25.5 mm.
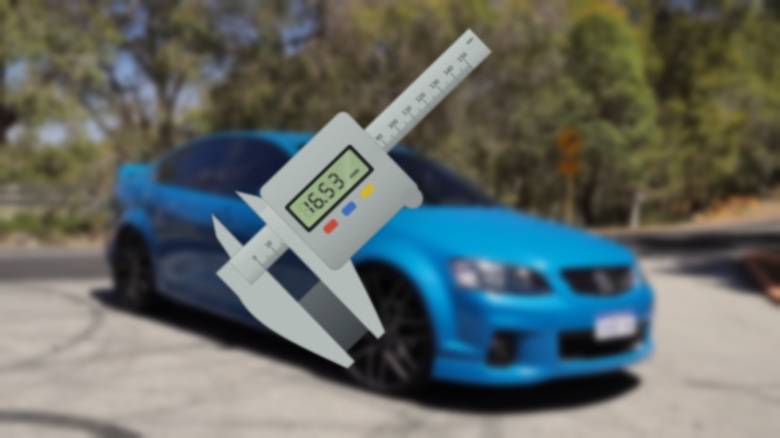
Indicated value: 16.53 mm
